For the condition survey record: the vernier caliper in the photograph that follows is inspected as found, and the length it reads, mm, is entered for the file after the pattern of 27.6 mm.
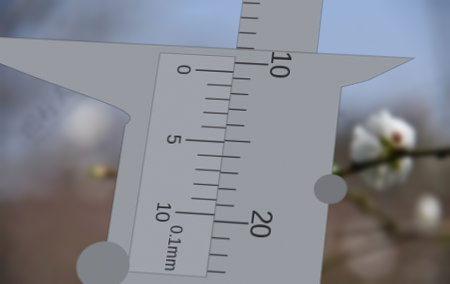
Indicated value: 10.6 mm
